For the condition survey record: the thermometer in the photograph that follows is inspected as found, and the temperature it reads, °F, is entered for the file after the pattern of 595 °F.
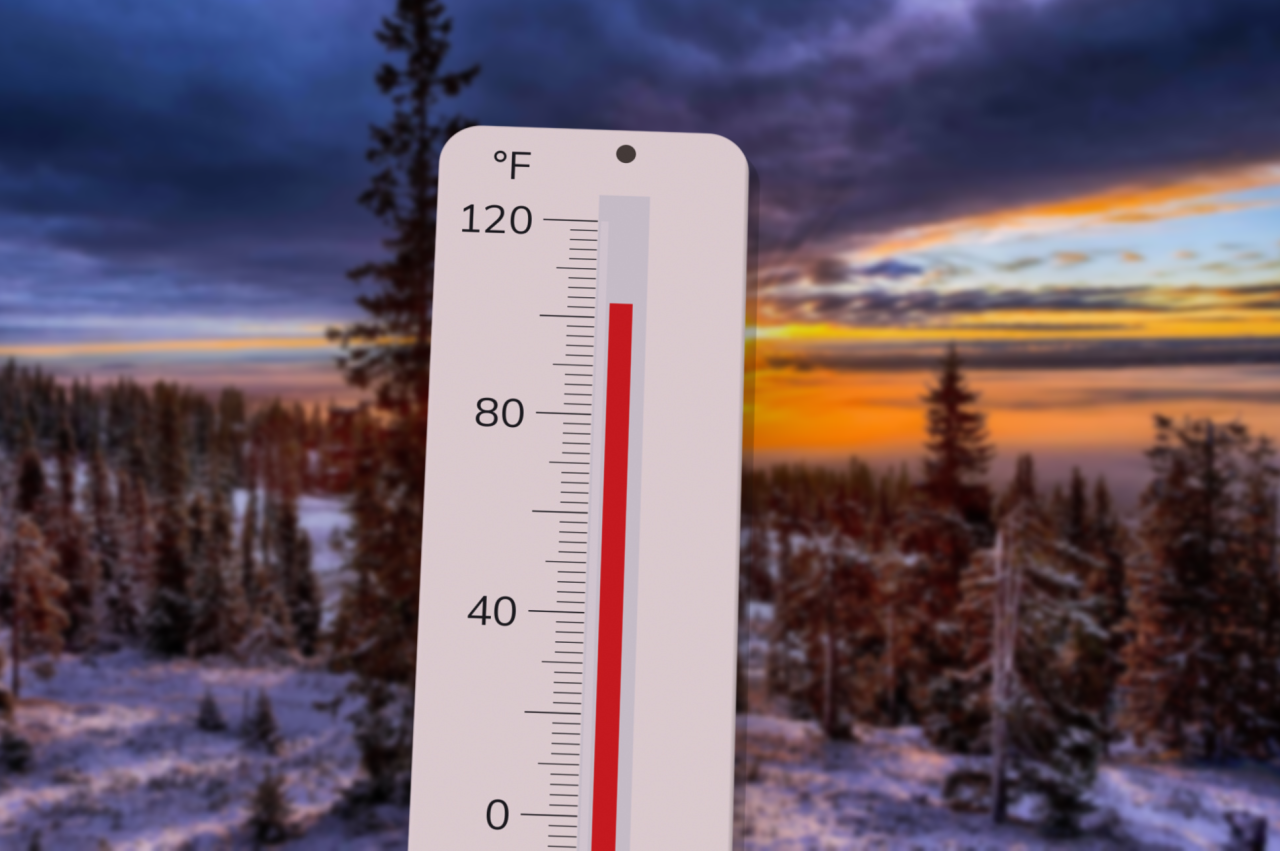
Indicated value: 103 °F
